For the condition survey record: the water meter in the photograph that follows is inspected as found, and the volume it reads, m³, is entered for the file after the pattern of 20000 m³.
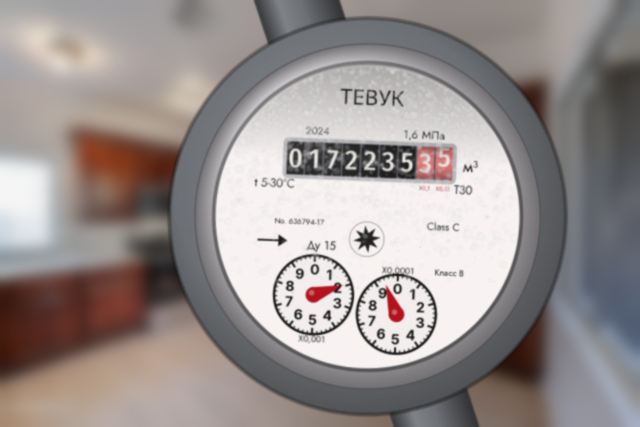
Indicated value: 172235.3519 m³
